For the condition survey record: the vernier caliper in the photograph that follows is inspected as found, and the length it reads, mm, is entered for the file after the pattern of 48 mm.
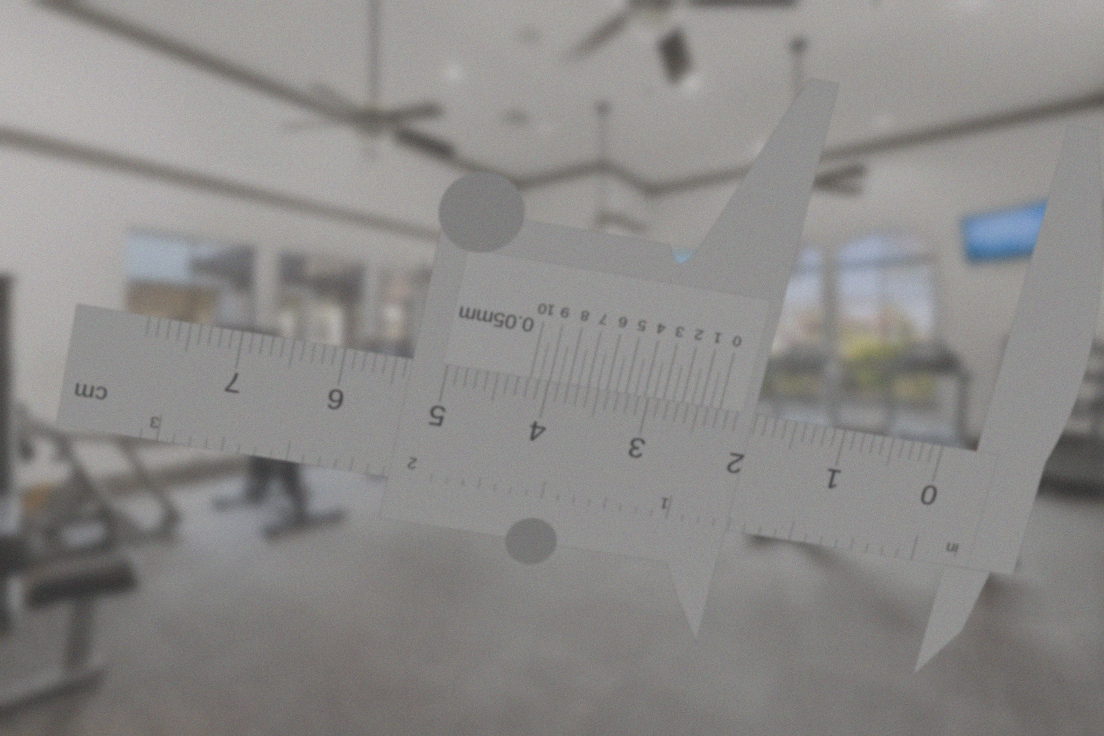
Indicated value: 22.8 mm
